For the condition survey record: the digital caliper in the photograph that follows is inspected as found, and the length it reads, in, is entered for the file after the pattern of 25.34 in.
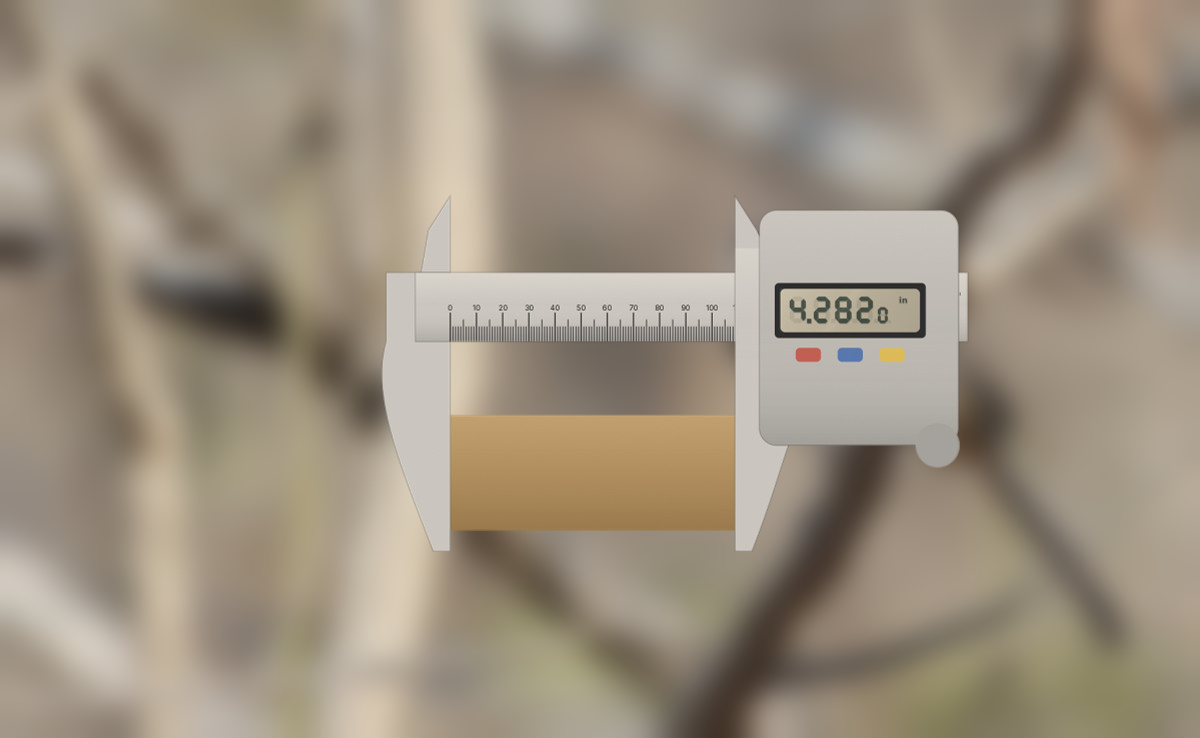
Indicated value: 4.2820 in
